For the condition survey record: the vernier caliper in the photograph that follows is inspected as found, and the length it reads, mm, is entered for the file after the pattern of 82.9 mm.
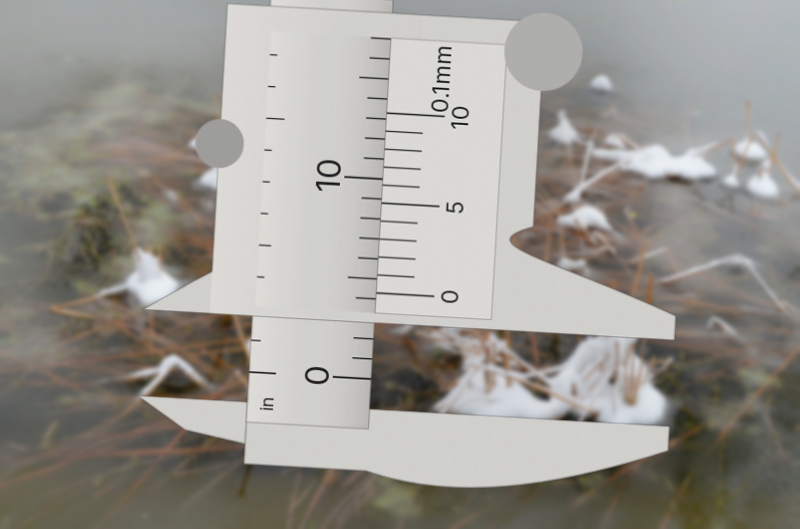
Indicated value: 4.3 mm
